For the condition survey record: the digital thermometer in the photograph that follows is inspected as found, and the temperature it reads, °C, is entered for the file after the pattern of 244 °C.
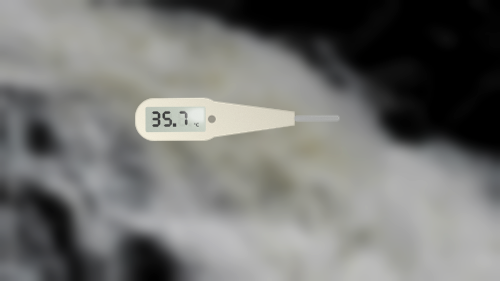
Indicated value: 35.7 °C
